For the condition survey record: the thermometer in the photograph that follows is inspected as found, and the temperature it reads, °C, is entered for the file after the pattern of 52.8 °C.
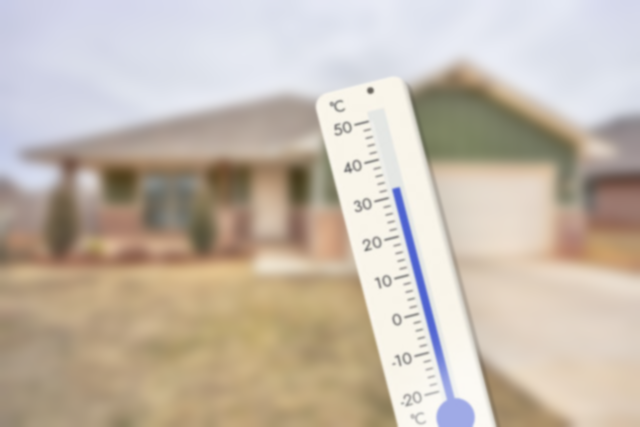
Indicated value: 32 °C
